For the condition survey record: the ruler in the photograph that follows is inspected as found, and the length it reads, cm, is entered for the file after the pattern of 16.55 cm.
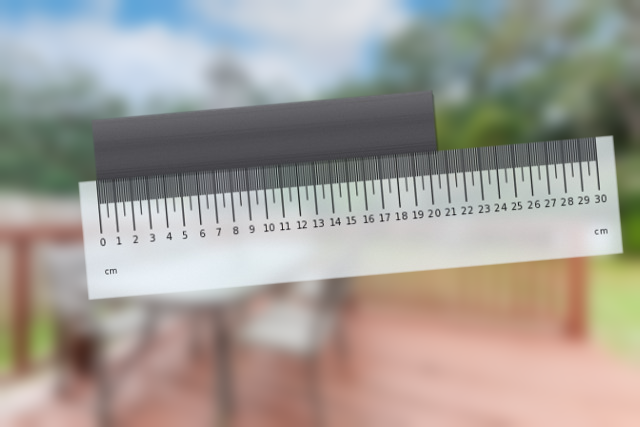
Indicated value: 20.5 cm
